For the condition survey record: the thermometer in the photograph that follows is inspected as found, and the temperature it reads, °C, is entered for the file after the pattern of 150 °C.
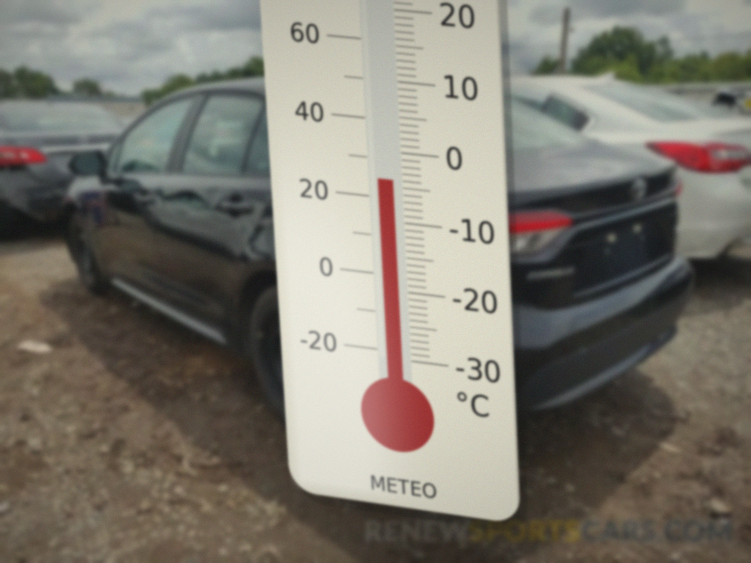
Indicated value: -4 °C
